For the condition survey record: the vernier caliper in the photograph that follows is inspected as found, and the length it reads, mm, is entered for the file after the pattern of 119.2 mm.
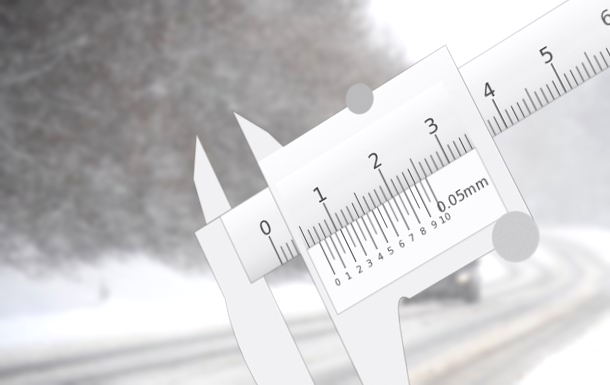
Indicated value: 6.8 mm
